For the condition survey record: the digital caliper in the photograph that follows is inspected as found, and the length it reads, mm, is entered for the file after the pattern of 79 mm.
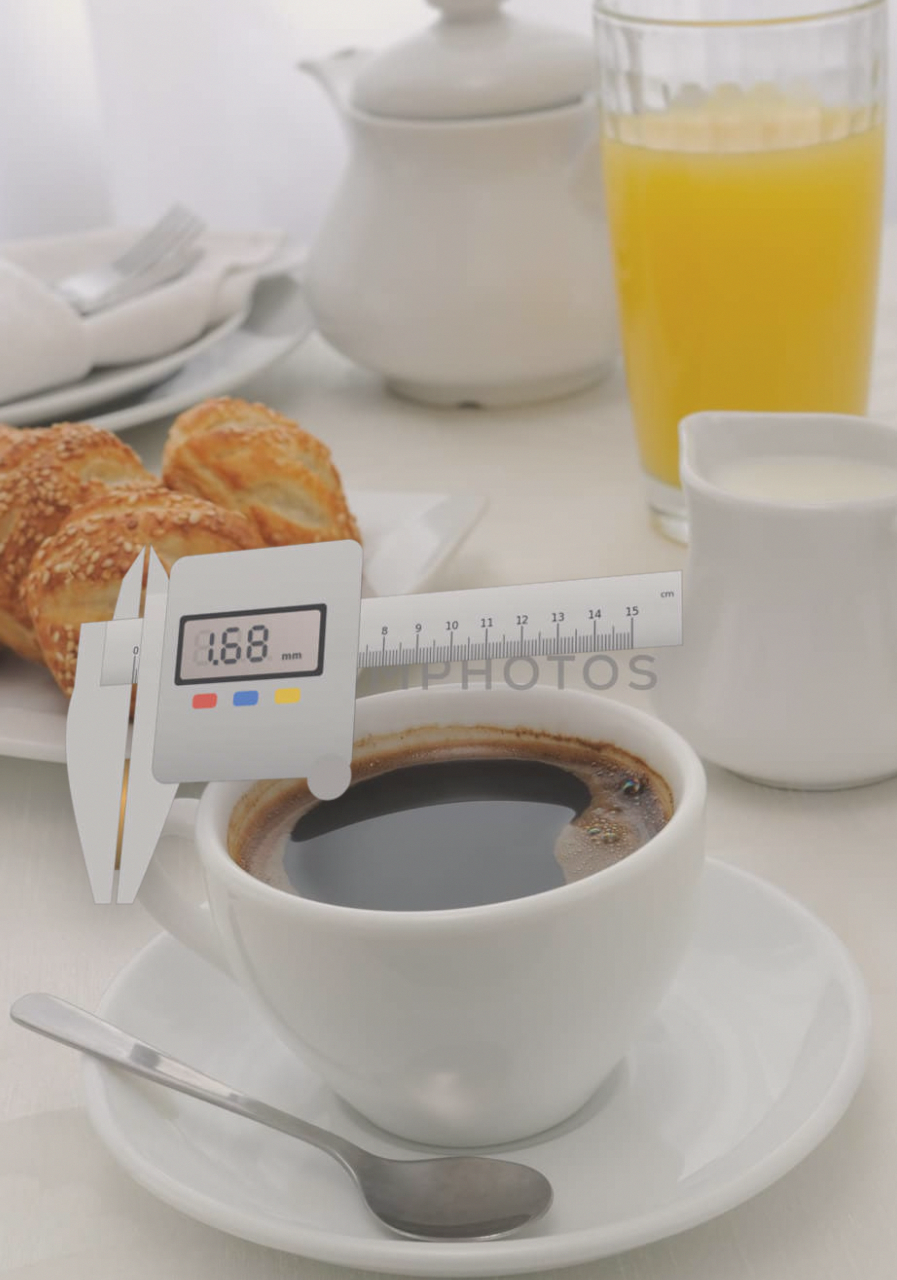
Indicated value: 1.68 mm
